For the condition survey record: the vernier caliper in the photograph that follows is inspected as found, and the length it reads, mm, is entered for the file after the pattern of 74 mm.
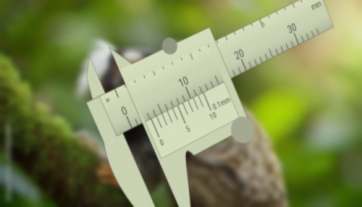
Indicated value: 3.2 mm
